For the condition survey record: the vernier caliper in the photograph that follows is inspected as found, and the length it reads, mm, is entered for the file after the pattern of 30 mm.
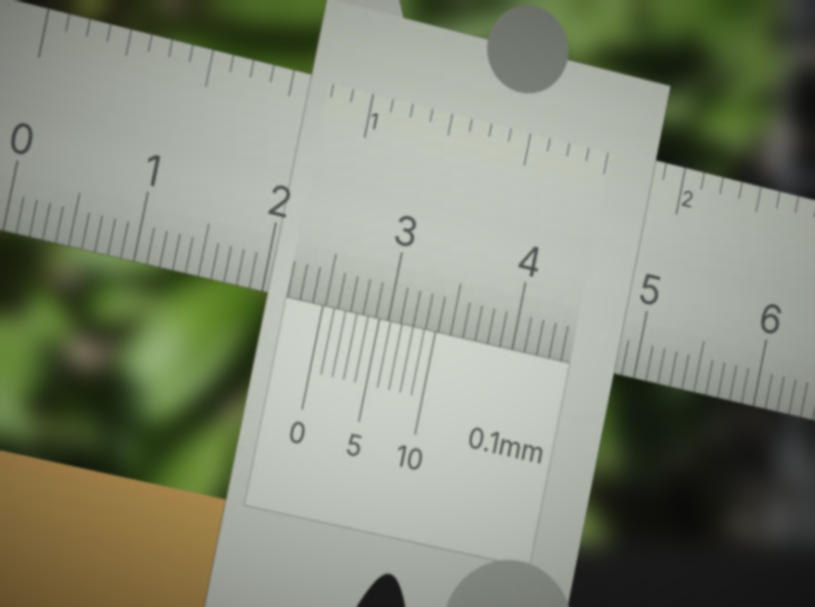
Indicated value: 24.8 mm
